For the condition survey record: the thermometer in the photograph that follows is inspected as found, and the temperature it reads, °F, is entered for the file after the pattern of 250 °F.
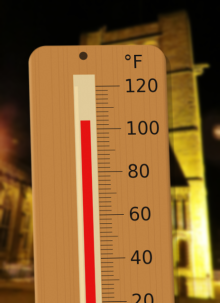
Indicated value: 104 °F
